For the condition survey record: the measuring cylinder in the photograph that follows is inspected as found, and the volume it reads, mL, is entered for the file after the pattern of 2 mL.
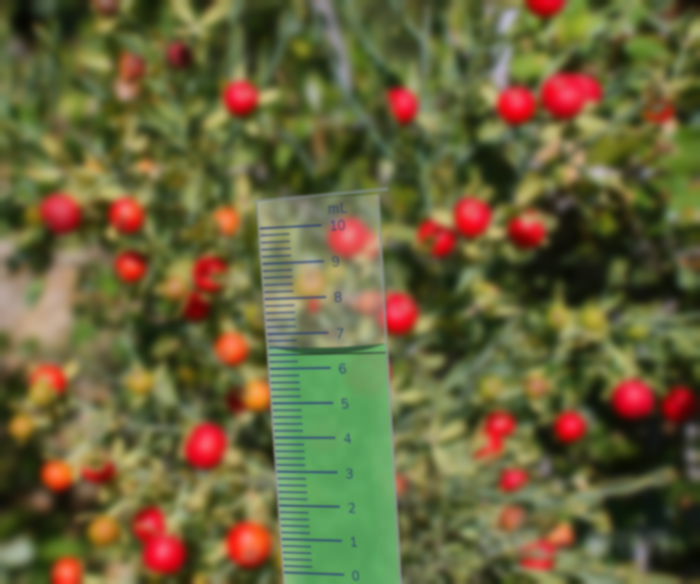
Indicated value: 6.4 mL
